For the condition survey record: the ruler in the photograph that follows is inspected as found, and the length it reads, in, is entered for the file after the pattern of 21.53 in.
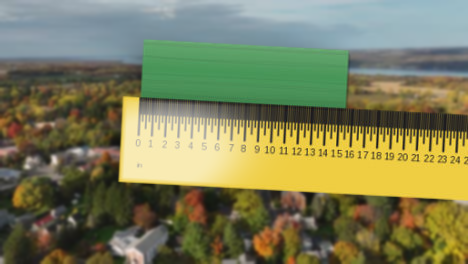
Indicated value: 15.5 in
